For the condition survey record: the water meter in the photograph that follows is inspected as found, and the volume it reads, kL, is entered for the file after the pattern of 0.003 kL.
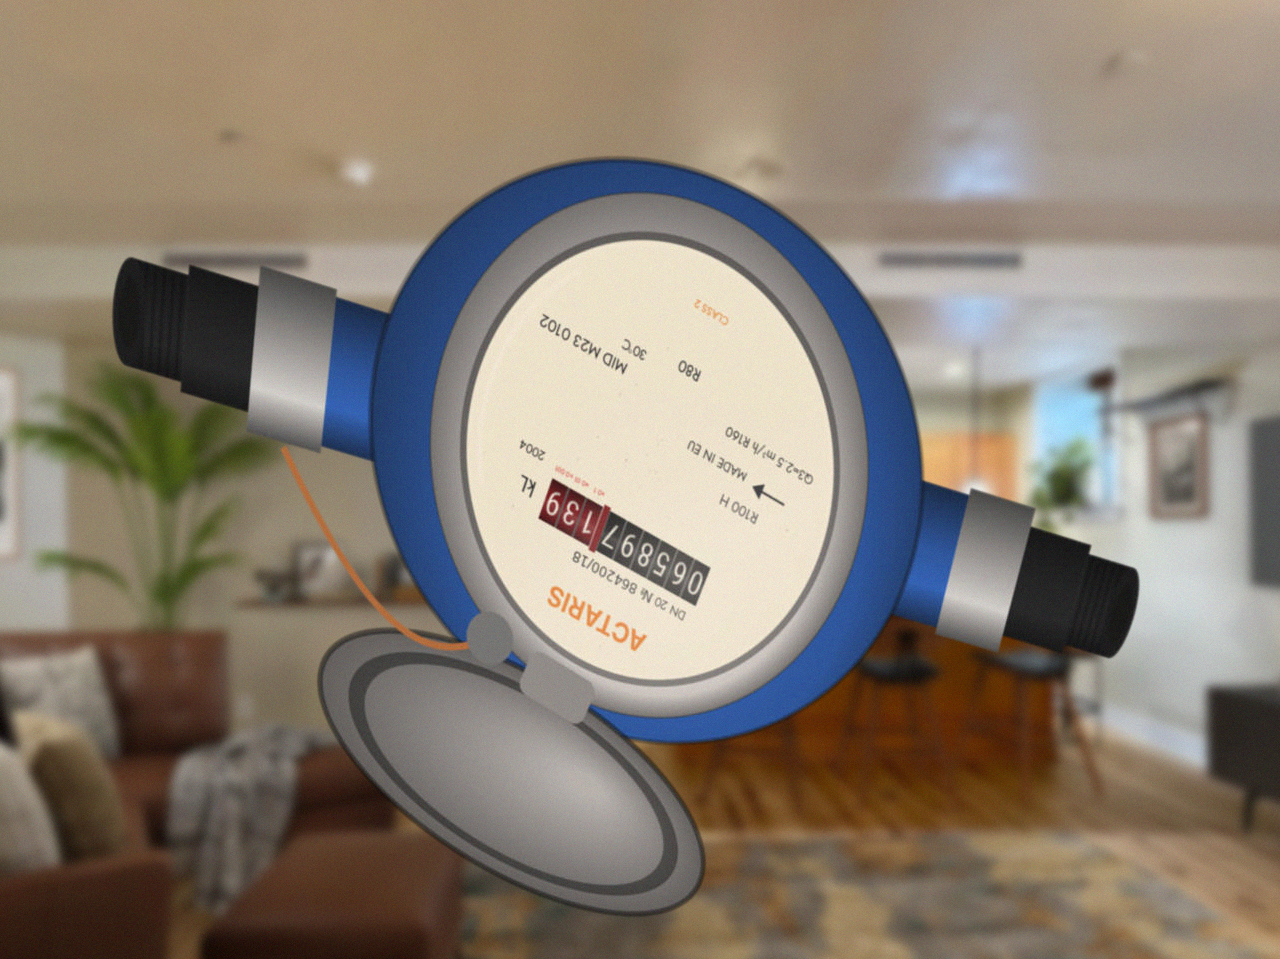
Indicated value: 65897.139 kL
